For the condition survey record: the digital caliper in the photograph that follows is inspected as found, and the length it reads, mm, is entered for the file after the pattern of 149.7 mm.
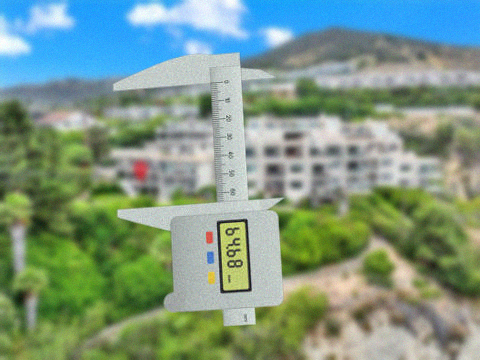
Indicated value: 64.68 mm
